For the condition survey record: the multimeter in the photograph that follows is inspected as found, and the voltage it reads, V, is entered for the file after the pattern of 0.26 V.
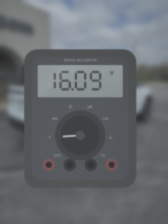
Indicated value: 16.09 V
